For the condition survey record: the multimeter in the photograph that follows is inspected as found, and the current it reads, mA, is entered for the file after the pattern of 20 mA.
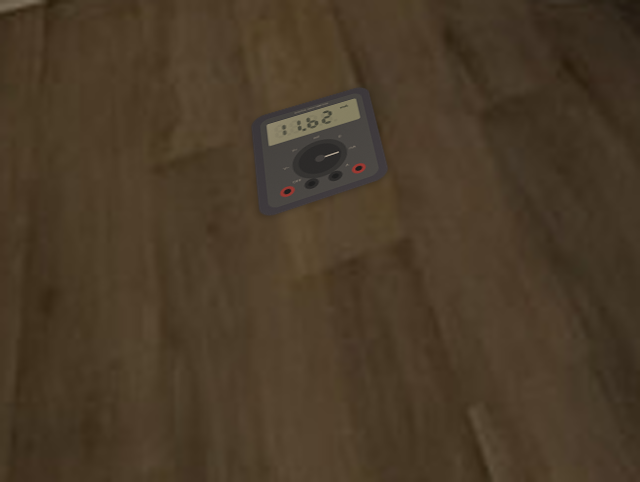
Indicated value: 11.62 mA
